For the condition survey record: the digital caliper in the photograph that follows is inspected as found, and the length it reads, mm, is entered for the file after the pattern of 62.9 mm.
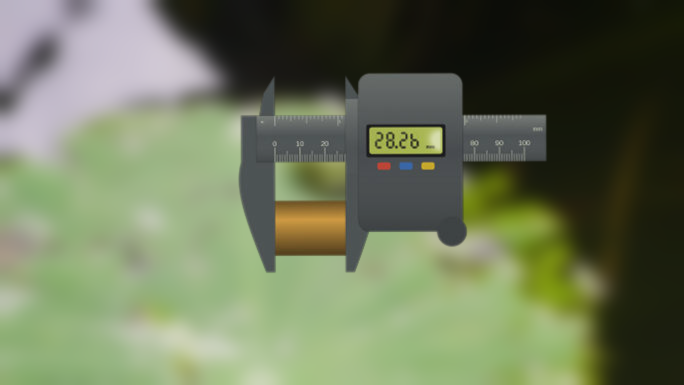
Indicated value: 28.26 mm
